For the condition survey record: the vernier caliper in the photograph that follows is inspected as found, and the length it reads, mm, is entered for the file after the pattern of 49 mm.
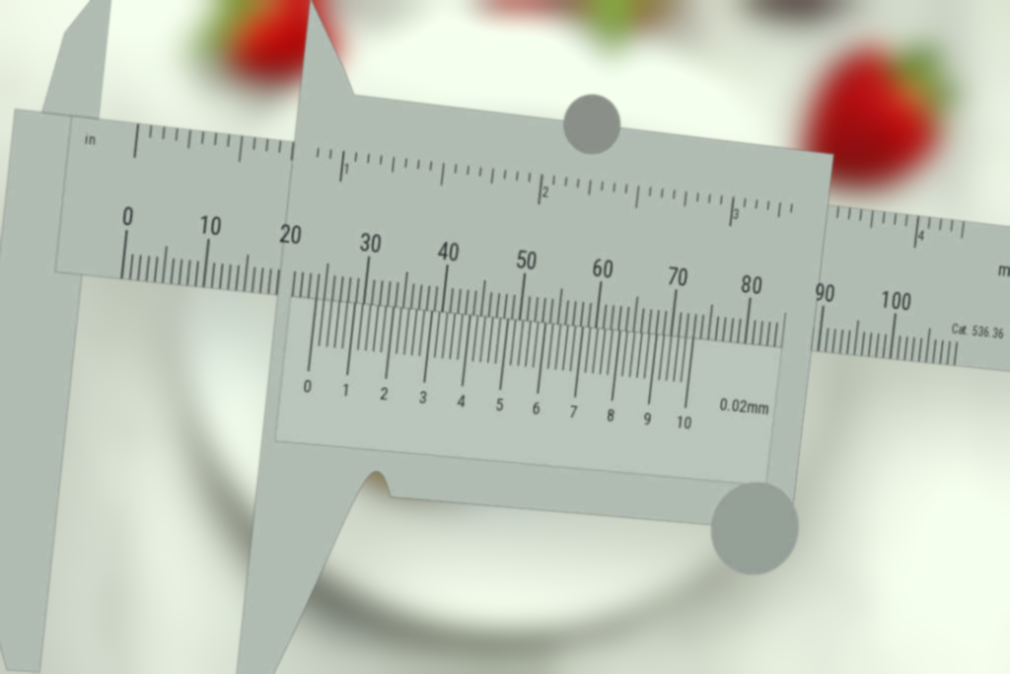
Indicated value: 24.0 mm
